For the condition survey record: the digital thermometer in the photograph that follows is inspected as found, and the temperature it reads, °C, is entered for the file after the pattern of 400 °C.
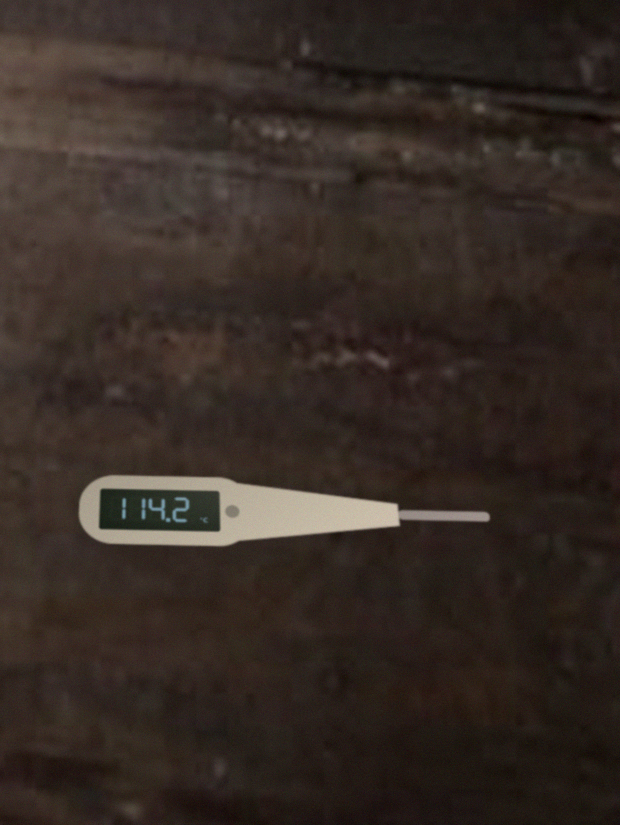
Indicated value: 114.2 °C
